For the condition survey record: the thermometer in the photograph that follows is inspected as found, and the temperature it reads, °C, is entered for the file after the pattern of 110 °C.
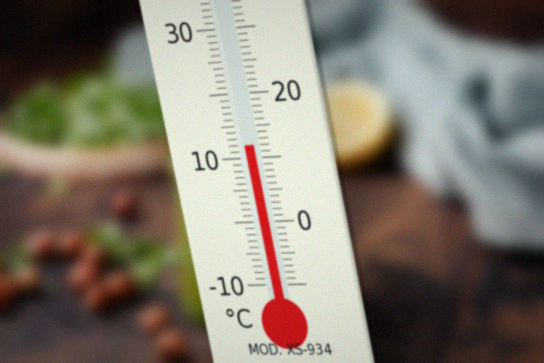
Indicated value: 12 °C
